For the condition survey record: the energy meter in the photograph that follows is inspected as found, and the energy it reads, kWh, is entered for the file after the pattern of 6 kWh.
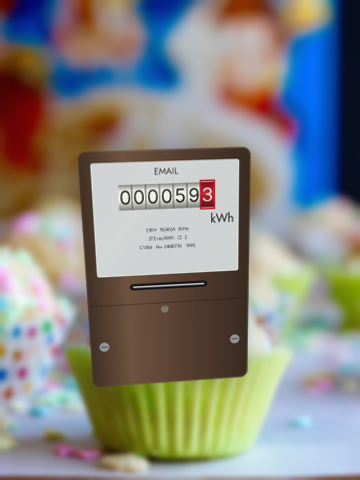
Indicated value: 59.3 kWh
